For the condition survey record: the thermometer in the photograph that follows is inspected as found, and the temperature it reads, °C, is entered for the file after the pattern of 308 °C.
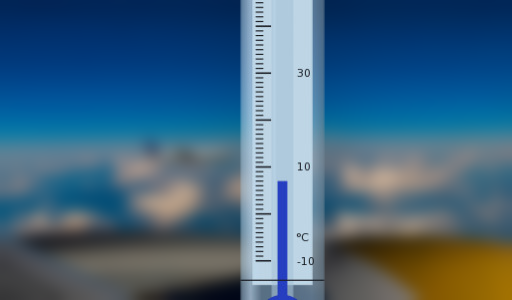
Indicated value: 7 °C
